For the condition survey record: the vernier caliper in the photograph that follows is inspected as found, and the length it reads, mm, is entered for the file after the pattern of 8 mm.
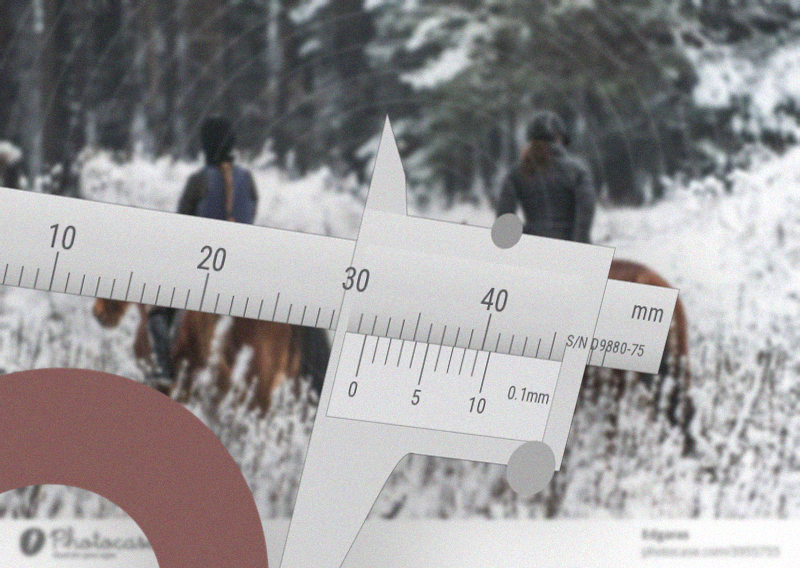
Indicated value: 31.6 mm
